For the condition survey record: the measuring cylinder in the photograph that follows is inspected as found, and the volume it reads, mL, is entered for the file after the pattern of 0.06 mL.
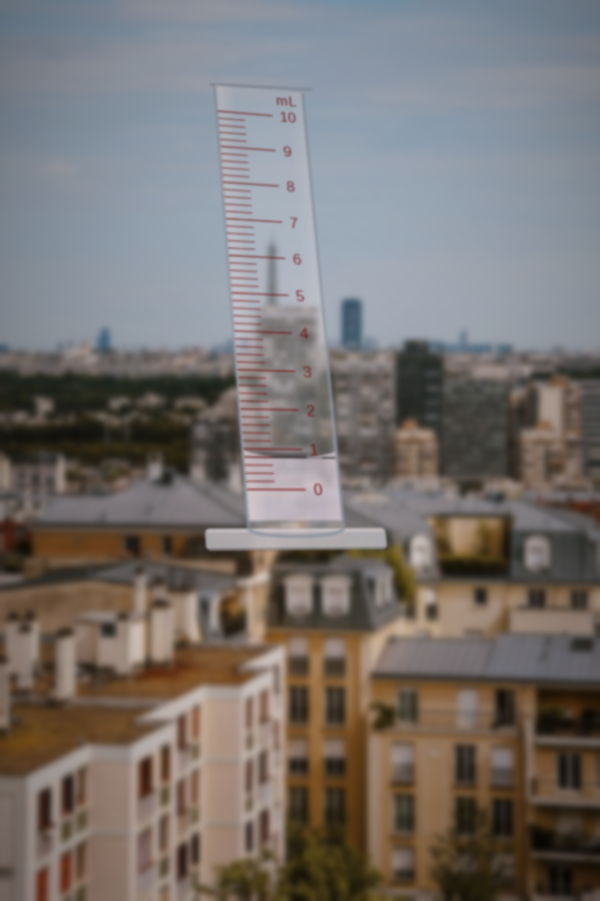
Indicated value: 0.8 mL
